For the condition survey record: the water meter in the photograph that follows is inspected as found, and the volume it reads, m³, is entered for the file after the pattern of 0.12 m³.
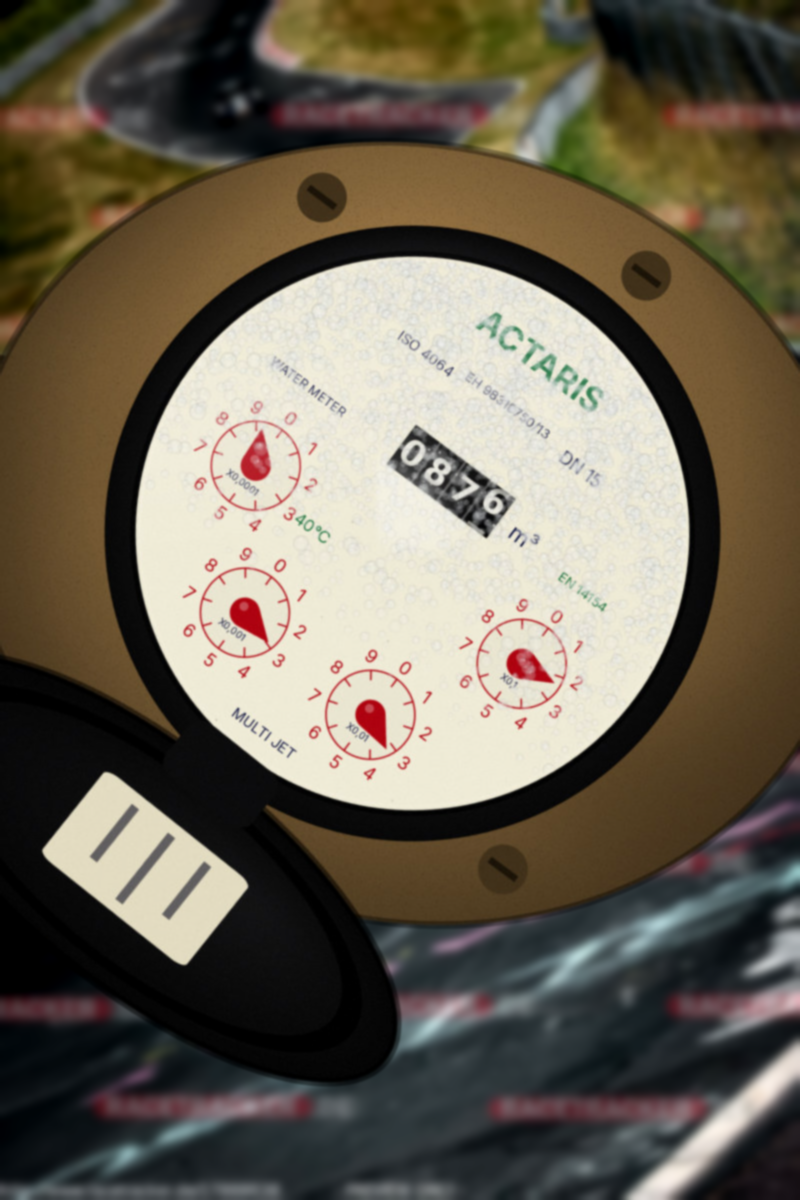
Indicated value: 876.2329 m³
